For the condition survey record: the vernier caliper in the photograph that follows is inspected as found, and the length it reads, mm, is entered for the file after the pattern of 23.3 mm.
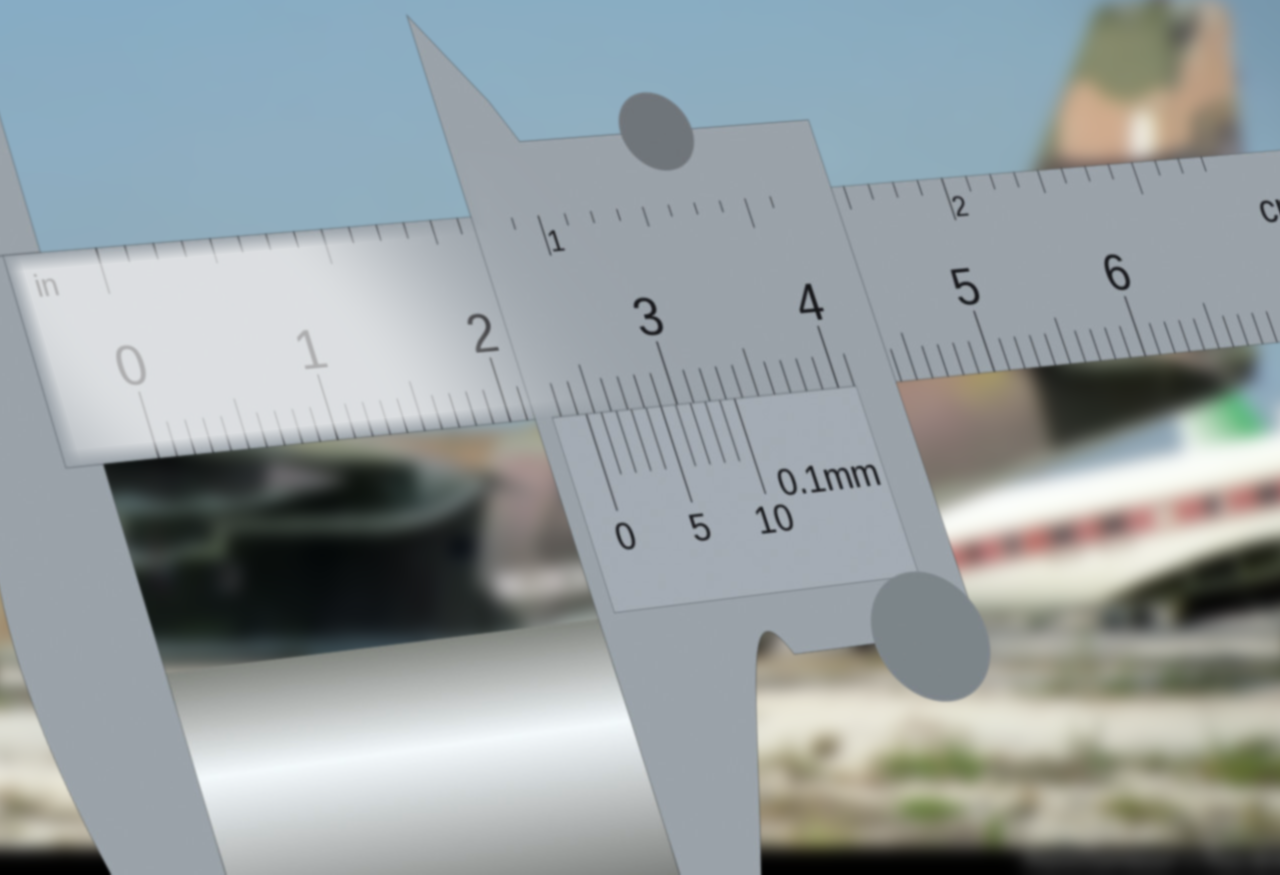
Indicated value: 24.5 mm
